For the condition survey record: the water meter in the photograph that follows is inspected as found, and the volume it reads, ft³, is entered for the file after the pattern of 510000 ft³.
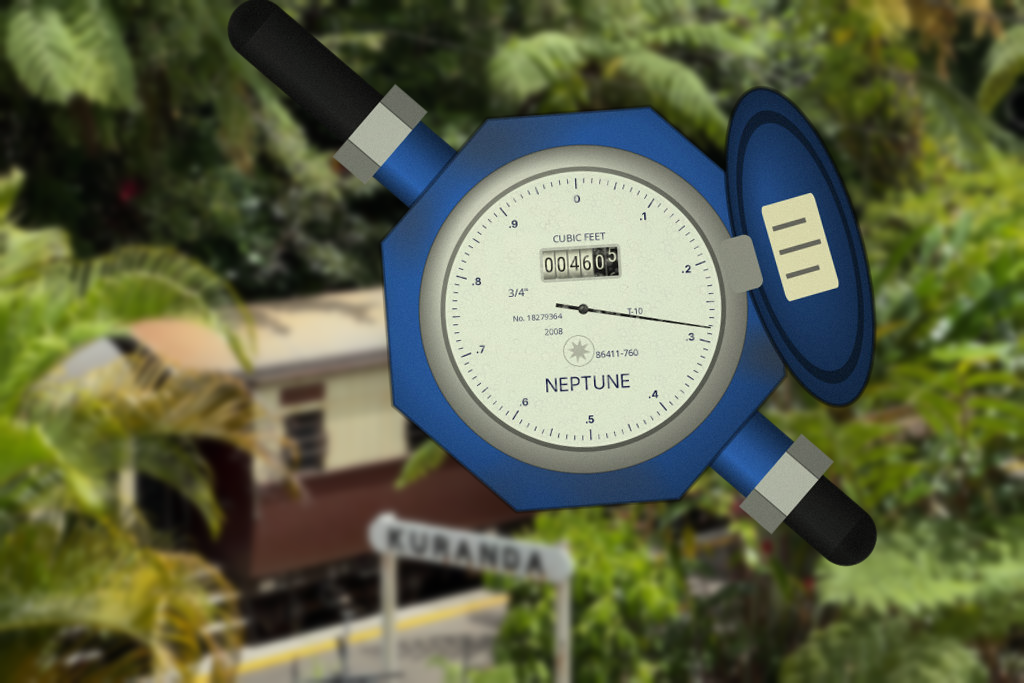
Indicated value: 4605.28 ft³
